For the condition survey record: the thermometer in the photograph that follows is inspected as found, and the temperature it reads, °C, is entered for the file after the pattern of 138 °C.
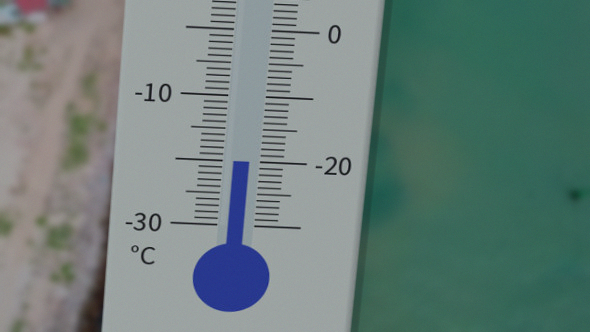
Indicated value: -20 °C
